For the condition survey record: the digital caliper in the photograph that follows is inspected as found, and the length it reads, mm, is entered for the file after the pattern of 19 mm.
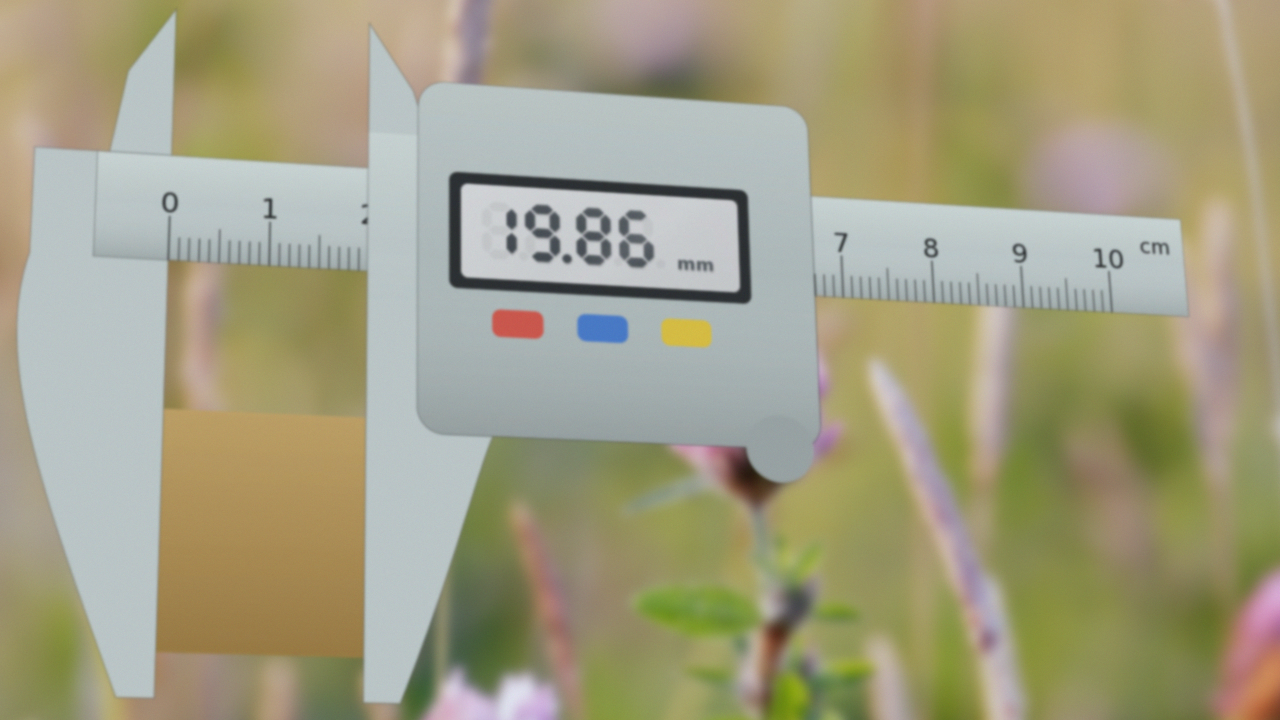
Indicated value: 19.86 mm
